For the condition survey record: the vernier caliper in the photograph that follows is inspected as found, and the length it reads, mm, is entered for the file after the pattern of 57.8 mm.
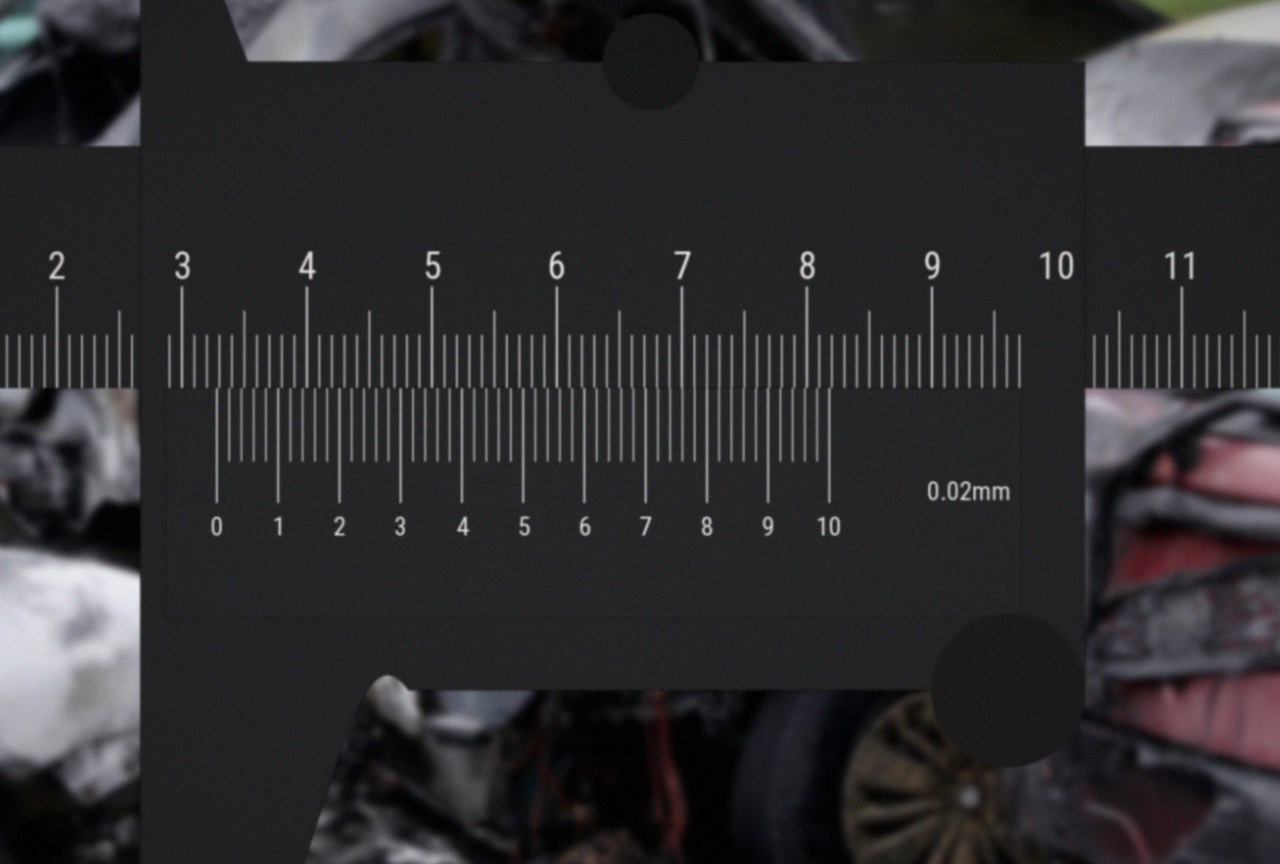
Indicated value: 32.8 mm
